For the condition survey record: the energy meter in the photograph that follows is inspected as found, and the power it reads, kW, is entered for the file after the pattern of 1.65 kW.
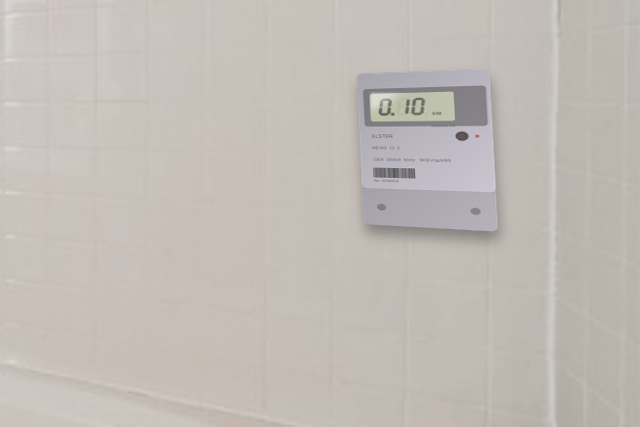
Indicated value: 0.10 kW
